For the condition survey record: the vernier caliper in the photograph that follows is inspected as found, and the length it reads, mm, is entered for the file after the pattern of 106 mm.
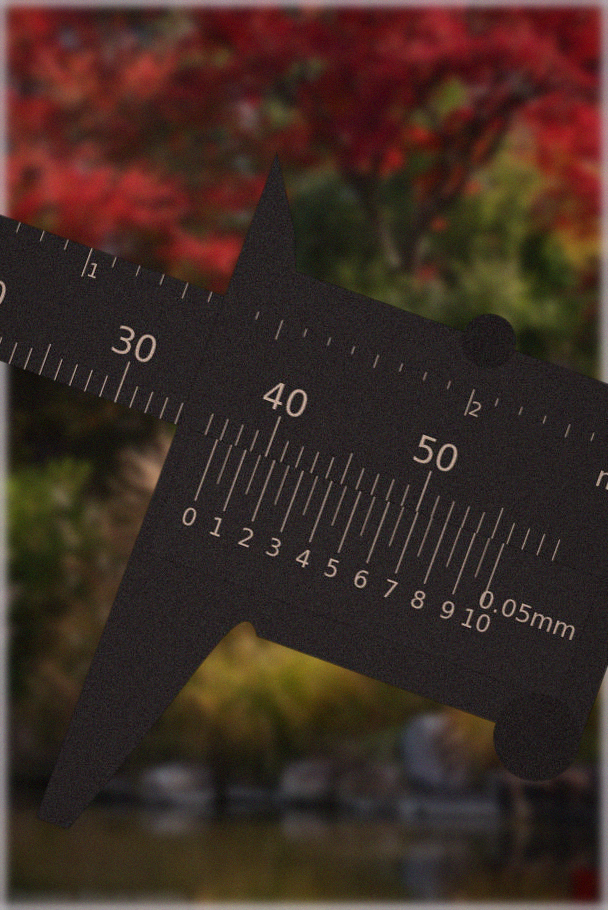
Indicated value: 36.8 mm
